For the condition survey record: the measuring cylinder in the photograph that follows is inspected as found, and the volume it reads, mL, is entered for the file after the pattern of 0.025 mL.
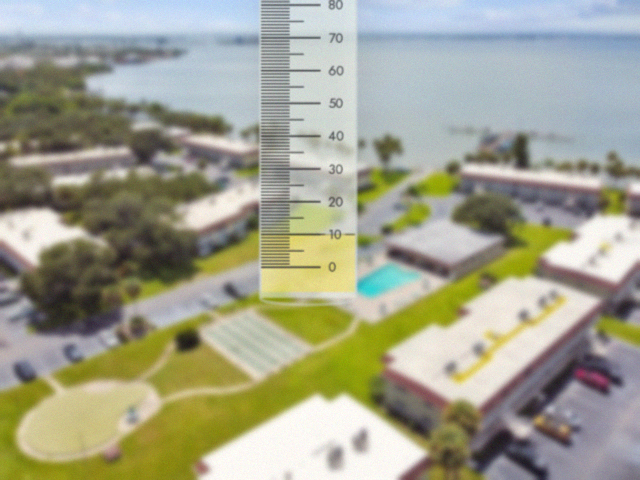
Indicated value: 10 mL
